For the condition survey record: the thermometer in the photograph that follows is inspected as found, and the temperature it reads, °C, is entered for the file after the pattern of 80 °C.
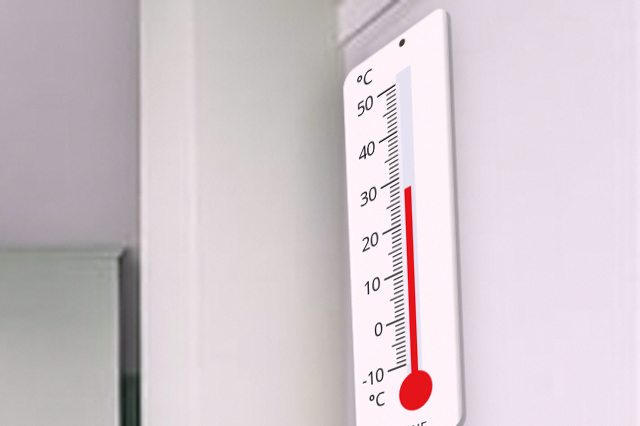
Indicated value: 27 °C
